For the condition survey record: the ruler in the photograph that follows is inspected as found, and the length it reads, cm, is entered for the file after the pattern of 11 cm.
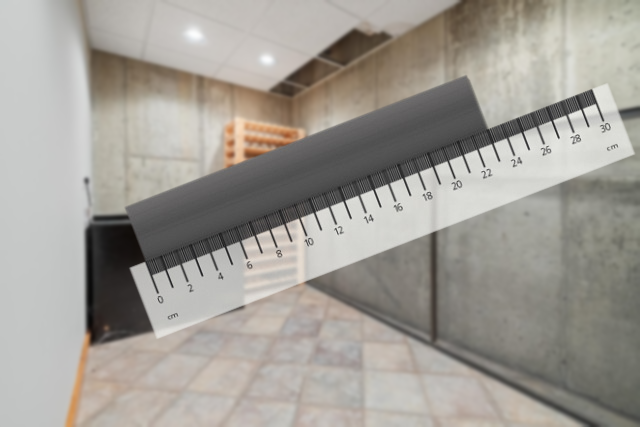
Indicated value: 23 cm
